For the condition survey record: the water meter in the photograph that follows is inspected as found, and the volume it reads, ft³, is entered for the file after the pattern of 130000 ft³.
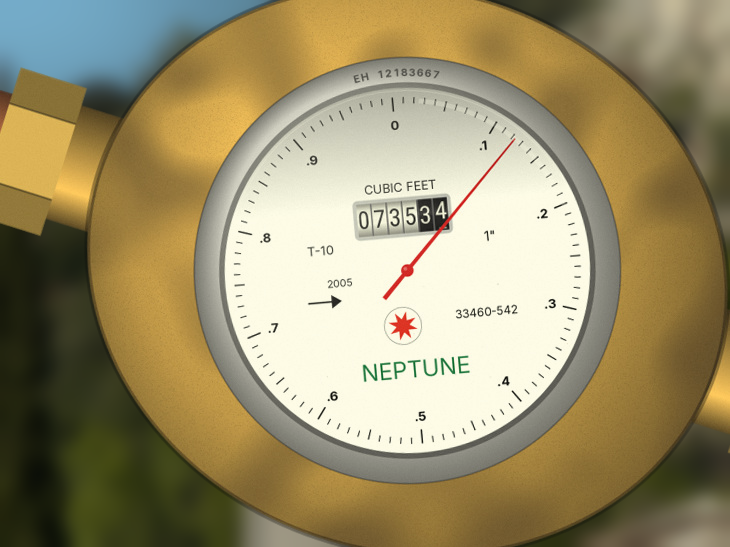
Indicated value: 73534.12 ft³
